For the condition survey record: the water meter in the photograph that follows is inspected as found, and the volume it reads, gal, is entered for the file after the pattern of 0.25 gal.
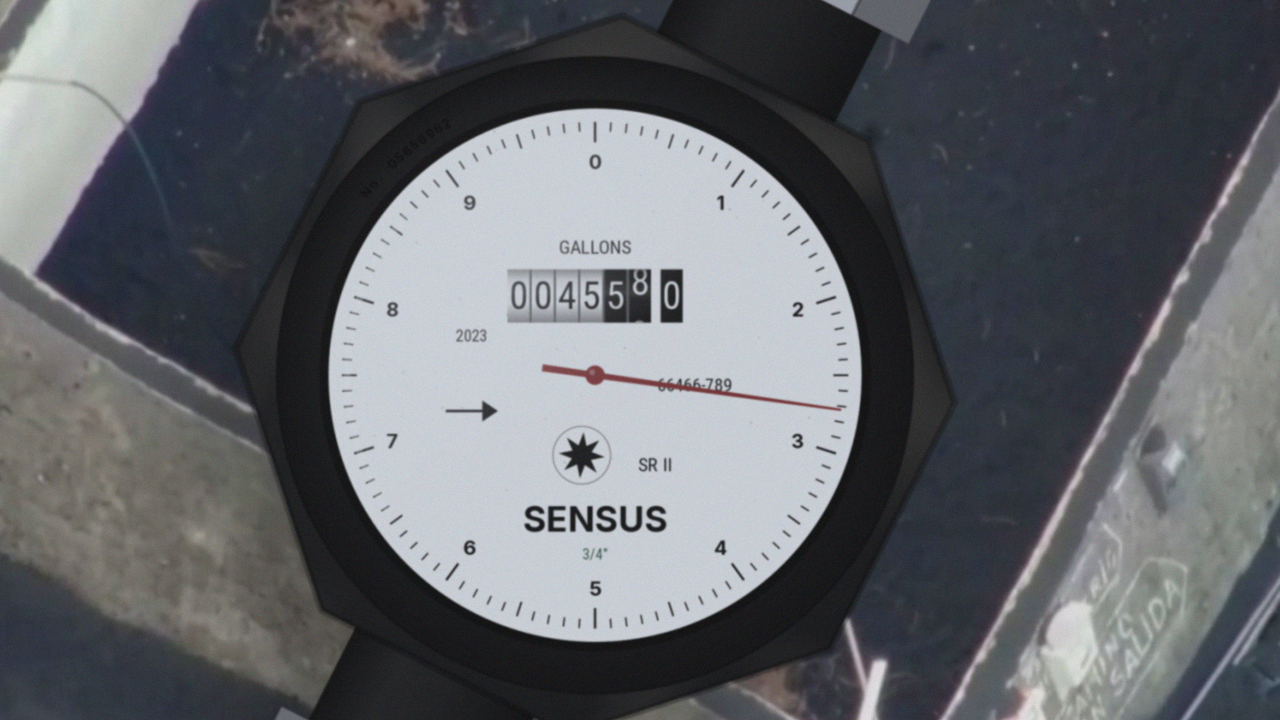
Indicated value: 45582.7 gal
